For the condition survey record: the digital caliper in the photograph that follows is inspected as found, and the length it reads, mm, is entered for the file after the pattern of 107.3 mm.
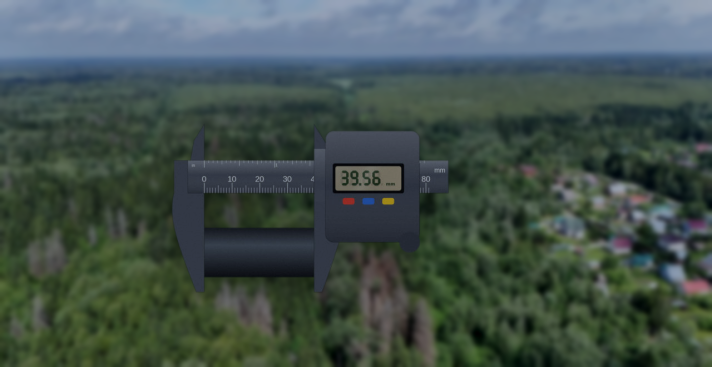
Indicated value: 39.56 mm
